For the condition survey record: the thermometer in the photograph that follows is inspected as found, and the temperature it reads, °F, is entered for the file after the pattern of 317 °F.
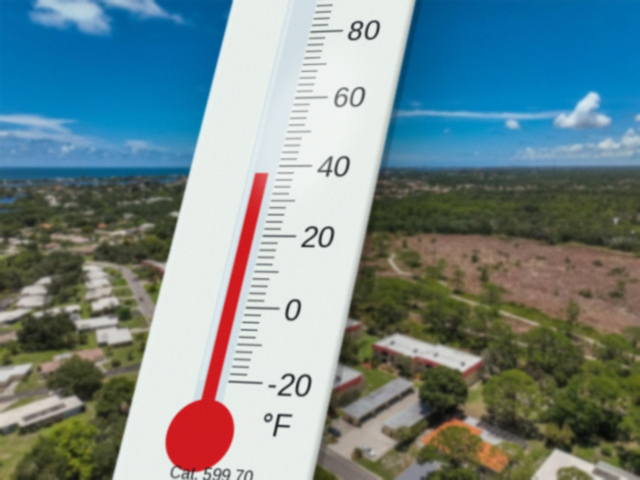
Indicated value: 38 °F
